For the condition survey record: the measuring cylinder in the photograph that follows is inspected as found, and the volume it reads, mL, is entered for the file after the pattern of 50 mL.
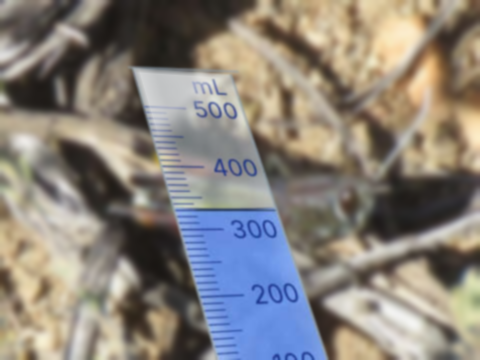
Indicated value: 330 mL
